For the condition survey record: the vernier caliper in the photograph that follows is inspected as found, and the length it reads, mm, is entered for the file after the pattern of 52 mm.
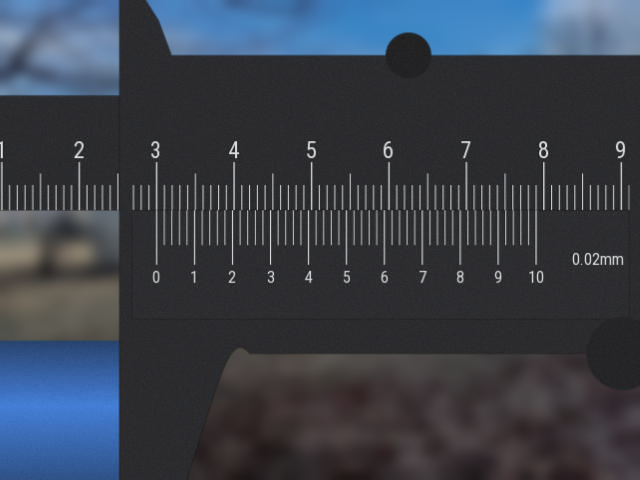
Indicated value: 30.0 mm
